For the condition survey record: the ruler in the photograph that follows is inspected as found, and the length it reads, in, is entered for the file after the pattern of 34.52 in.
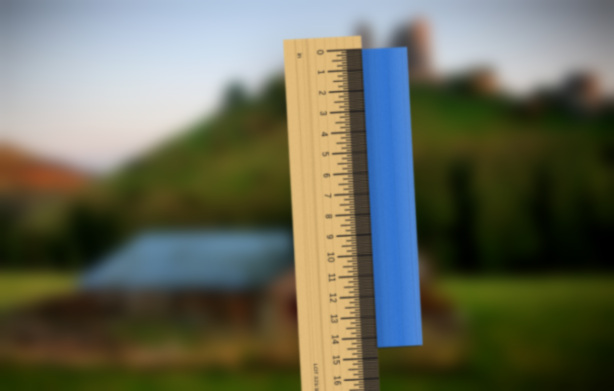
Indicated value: 14.5 in
